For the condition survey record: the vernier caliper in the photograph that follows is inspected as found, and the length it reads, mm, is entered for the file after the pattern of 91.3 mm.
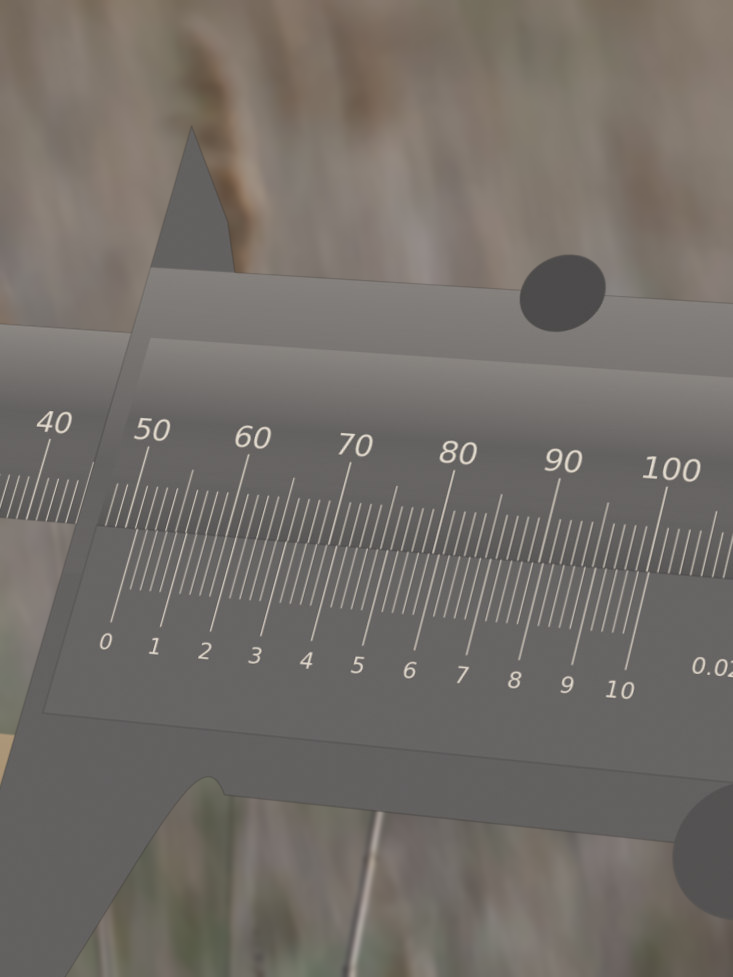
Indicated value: 51.2 mm
